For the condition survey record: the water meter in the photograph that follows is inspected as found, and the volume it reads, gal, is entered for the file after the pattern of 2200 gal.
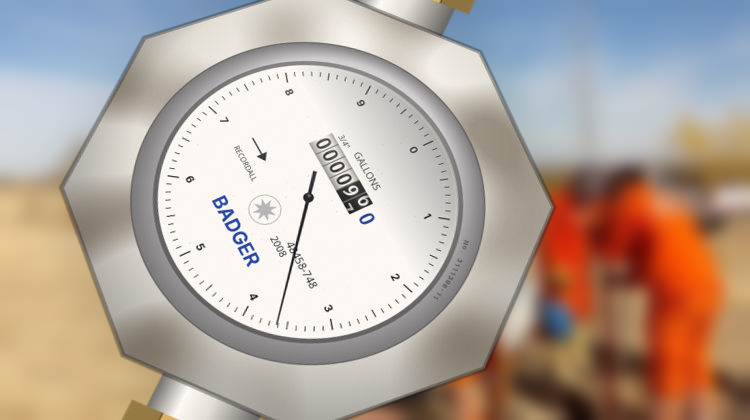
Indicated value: 963.6 gal
